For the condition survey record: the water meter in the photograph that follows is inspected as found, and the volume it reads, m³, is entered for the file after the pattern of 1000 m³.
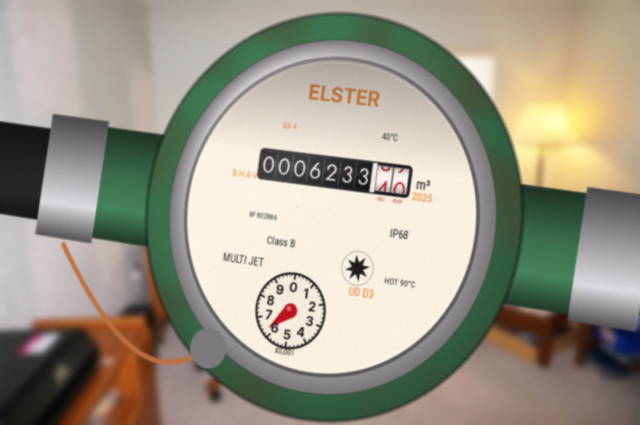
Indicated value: 6233.396 m³
